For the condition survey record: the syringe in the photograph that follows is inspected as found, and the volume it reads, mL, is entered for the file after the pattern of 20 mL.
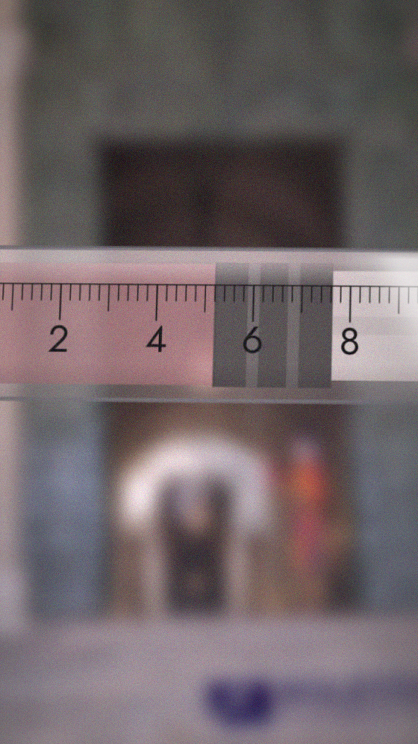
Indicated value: 5.2 mL
